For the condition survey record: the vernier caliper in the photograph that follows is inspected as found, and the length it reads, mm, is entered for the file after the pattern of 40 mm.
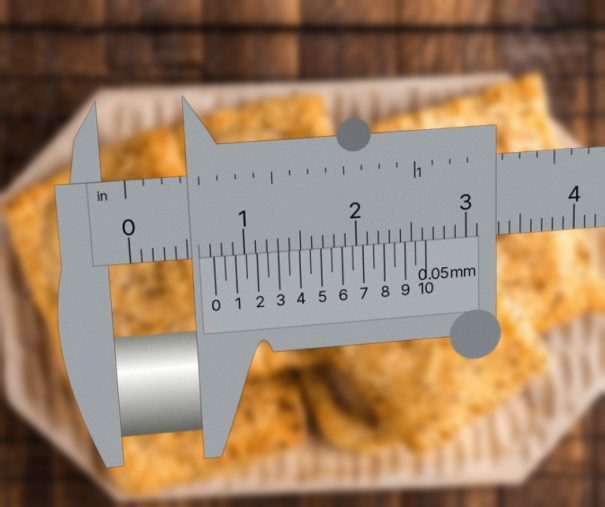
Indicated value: 7.3 mm
